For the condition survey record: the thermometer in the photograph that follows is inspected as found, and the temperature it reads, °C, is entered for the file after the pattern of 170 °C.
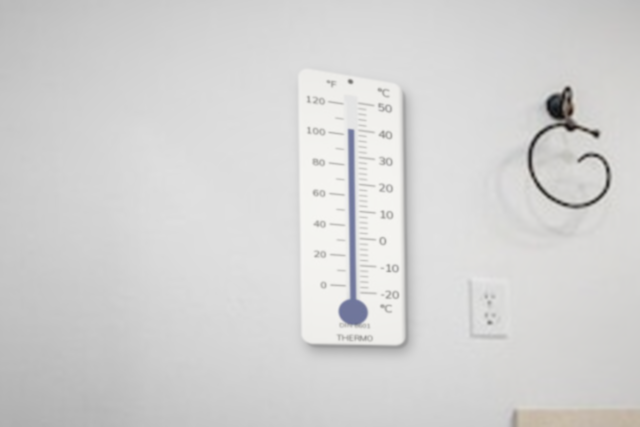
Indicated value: 40 °C
